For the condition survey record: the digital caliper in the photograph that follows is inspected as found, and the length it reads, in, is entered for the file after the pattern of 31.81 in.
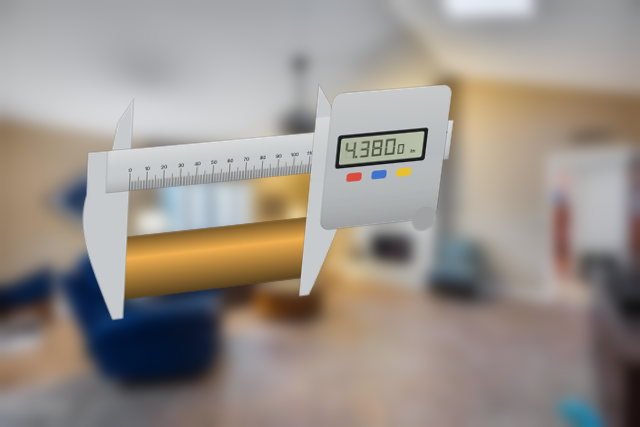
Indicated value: 4.3800 in
